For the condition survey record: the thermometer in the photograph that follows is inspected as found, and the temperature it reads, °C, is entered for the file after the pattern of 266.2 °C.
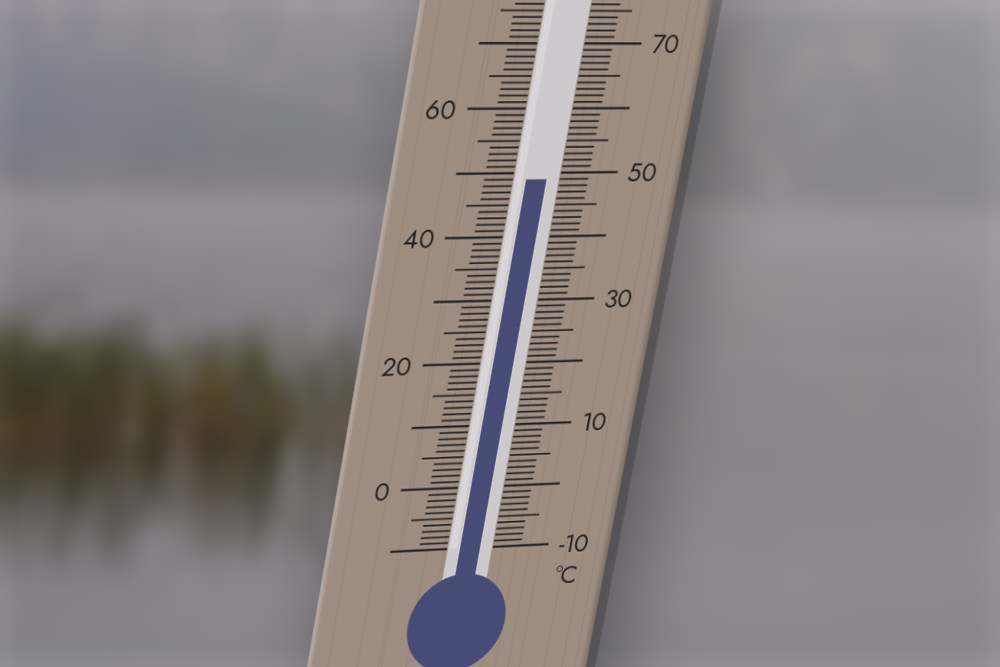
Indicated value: 49 °C
